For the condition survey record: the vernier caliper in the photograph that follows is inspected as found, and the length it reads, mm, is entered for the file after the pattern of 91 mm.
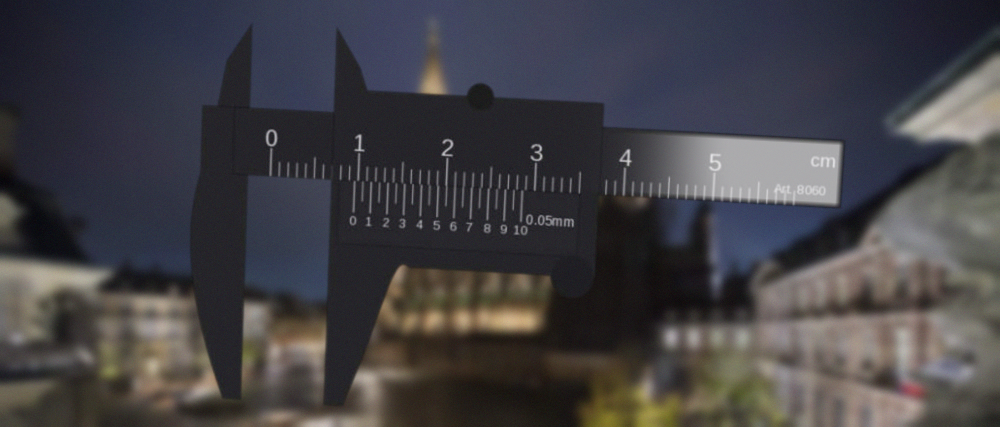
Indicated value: 9.6 mm
